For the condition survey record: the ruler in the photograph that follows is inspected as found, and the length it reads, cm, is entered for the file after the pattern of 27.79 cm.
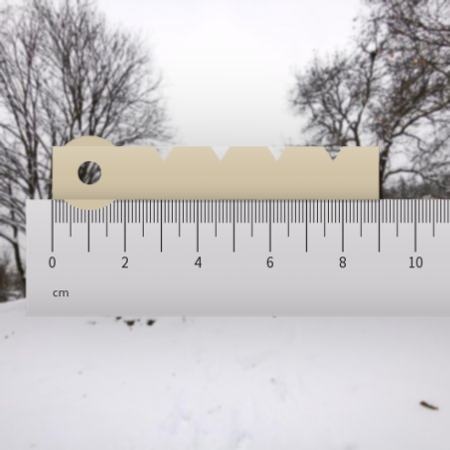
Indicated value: 9 cm
